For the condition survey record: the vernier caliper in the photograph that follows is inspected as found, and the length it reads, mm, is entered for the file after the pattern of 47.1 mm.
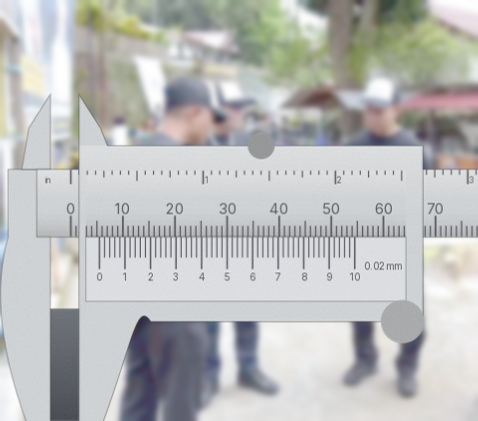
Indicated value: 5.5 mm
